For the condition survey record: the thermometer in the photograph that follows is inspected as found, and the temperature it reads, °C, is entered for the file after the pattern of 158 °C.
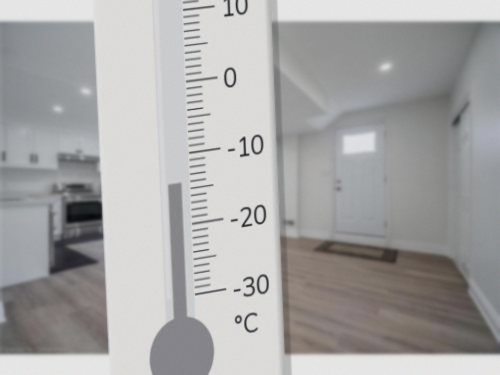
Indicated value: -14 °C
